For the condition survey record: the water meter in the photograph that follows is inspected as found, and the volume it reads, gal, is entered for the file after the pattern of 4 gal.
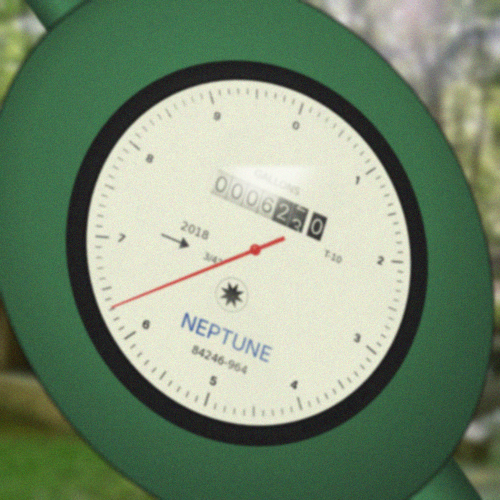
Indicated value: 6226.3 gal
